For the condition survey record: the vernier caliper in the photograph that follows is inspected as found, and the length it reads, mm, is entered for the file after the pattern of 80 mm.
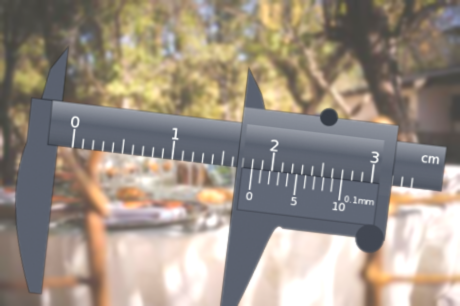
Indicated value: 18.0 mm
